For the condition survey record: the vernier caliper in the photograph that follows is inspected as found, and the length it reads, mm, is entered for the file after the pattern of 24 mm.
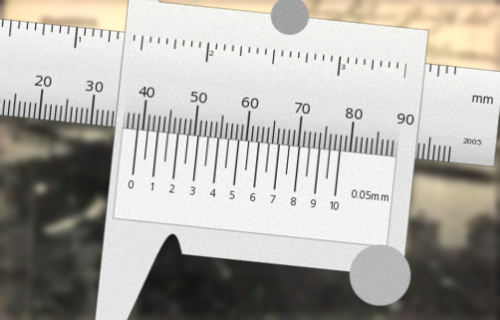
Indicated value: 39.0 mm
